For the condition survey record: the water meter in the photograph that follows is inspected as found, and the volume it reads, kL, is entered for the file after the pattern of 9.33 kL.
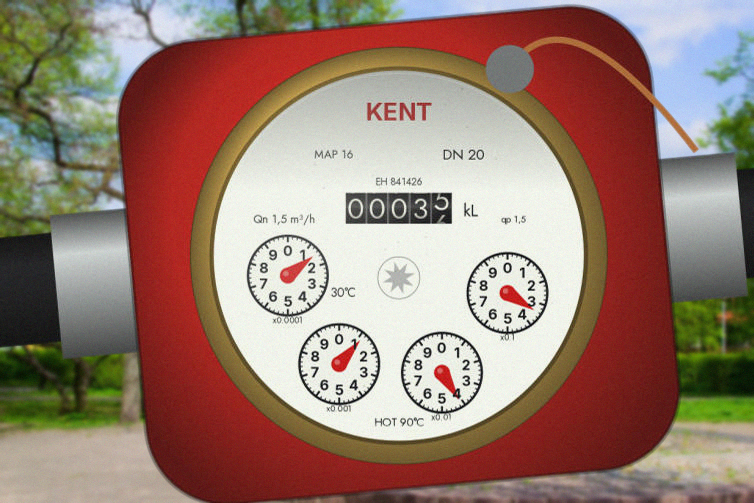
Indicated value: 35.3411 kL
